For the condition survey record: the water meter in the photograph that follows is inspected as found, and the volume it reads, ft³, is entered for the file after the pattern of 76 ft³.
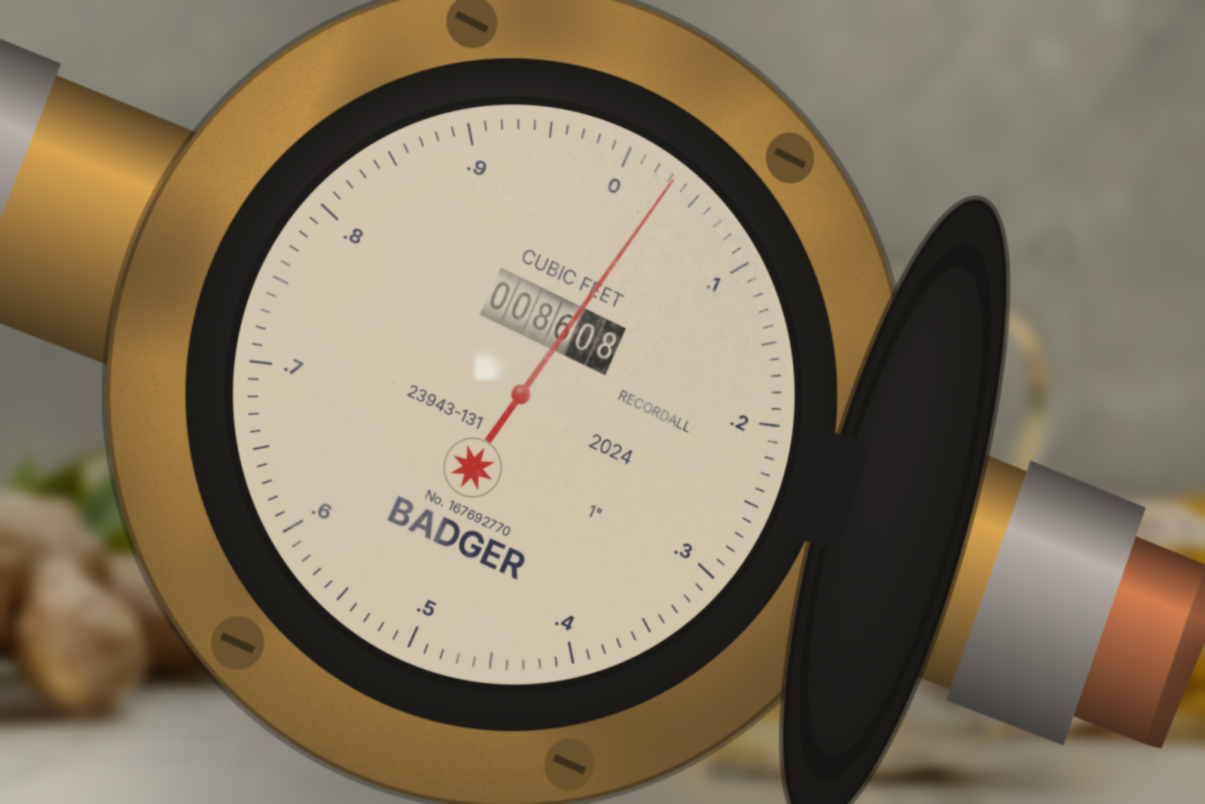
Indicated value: 8608.03 ft³
